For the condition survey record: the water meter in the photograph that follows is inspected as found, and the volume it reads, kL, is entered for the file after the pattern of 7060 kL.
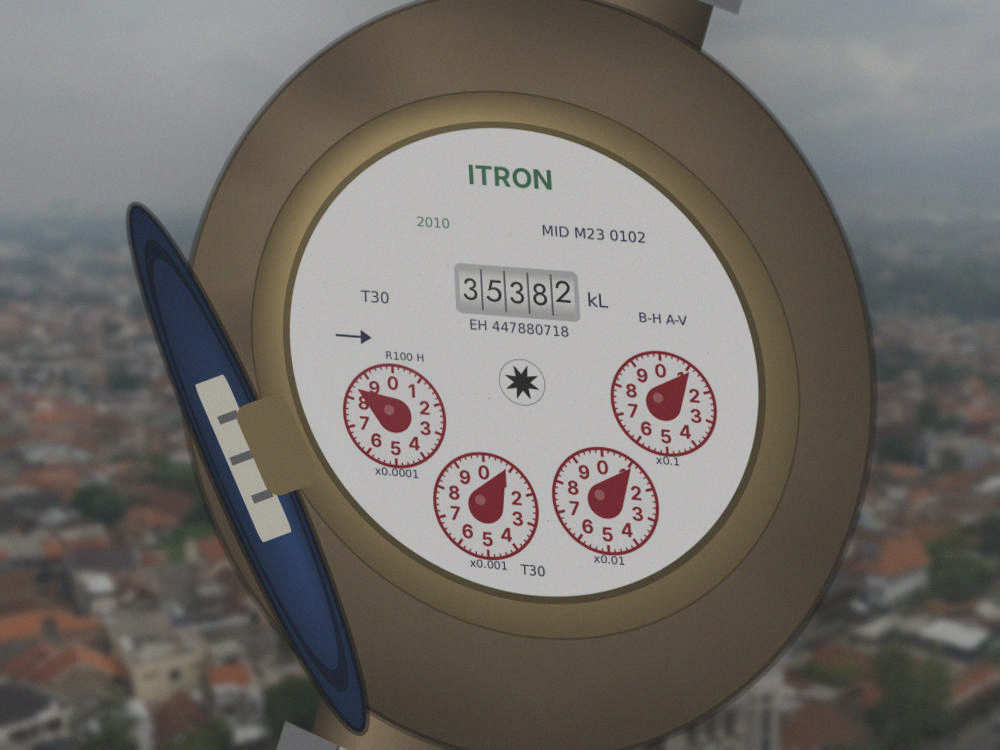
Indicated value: 35382.1108 kL
